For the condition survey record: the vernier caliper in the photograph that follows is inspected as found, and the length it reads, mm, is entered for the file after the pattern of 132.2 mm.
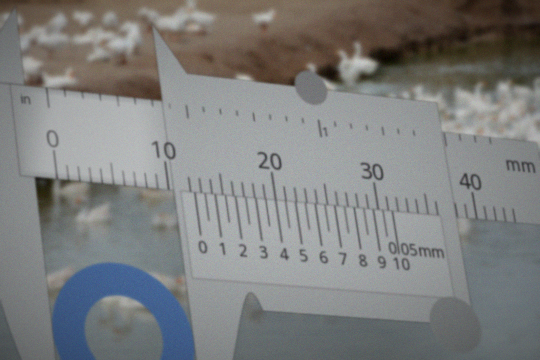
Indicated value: 12.4 mm
